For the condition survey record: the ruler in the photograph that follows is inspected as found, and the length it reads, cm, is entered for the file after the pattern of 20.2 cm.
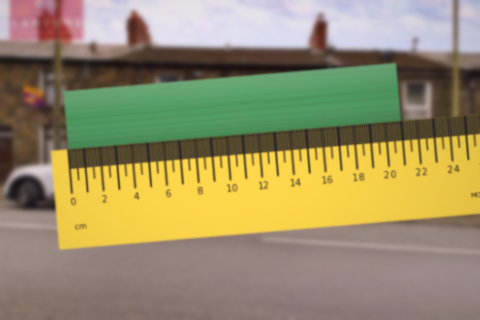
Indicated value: 21 cm
